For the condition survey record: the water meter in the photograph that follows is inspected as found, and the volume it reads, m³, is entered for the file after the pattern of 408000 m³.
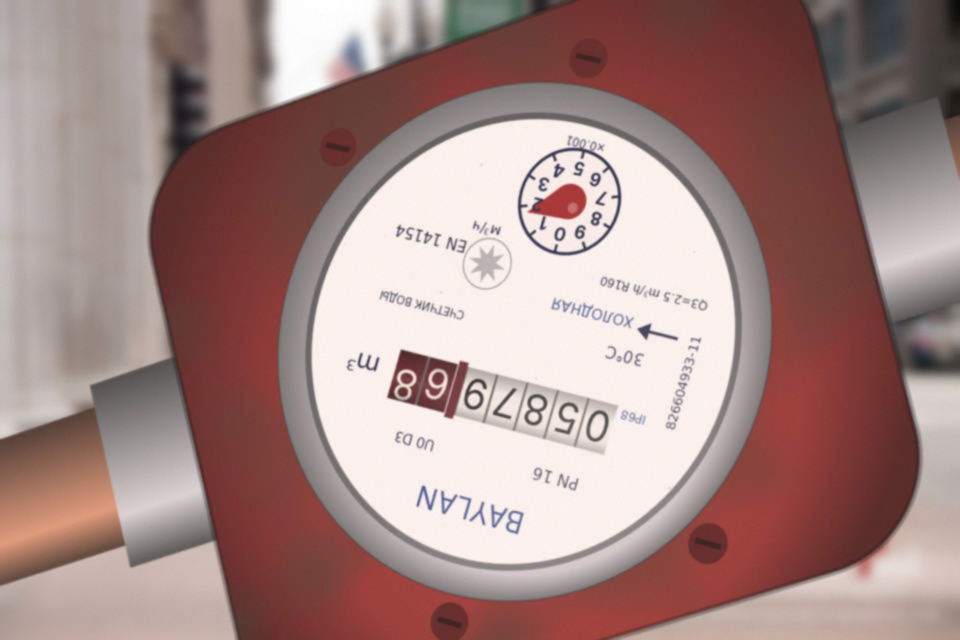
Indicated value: 5879.681 m³
